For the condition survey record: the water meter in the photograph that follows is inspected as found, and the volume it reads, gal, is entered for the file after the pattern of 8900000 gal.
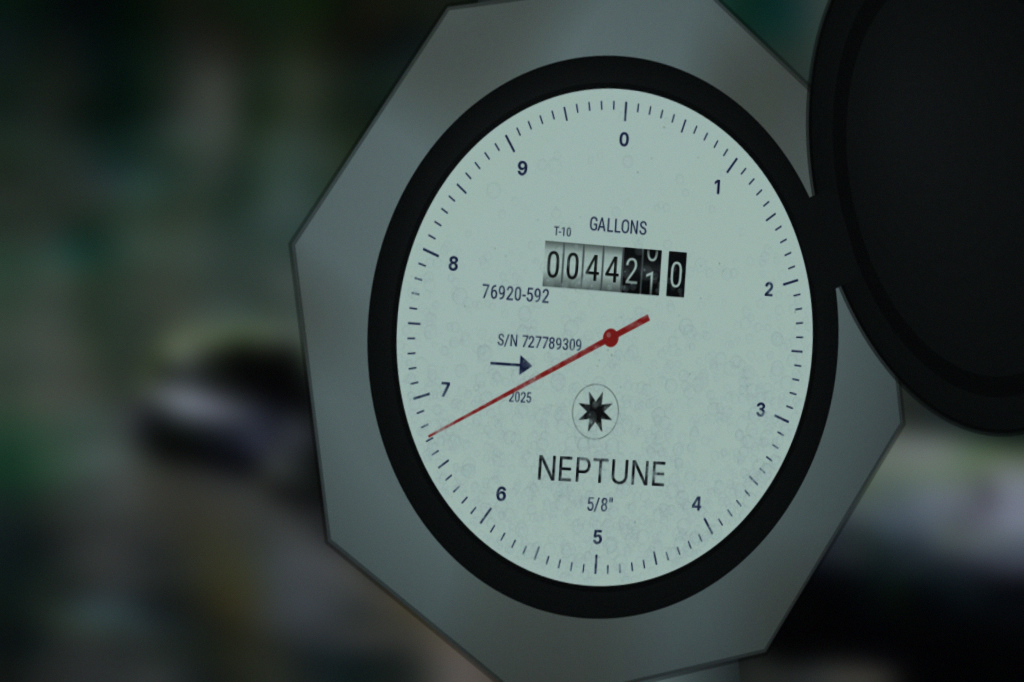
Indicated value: 44206.7 gal
